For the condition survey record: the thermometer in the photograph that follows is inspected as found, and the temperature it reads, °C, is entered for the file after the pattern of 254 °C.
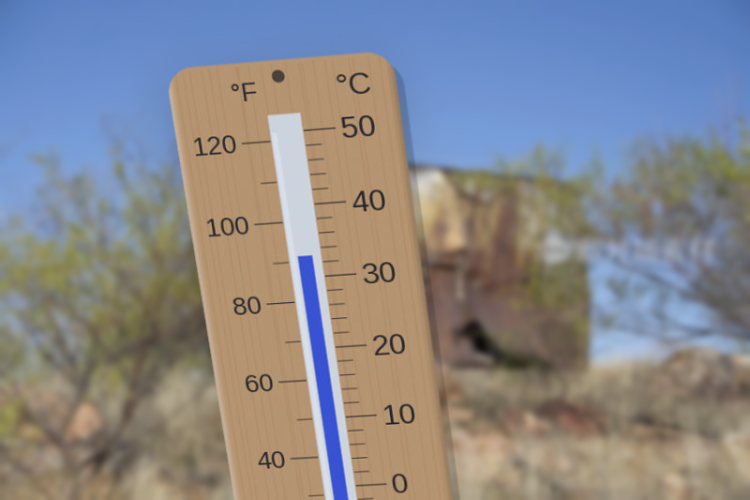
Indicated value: 33 °C
